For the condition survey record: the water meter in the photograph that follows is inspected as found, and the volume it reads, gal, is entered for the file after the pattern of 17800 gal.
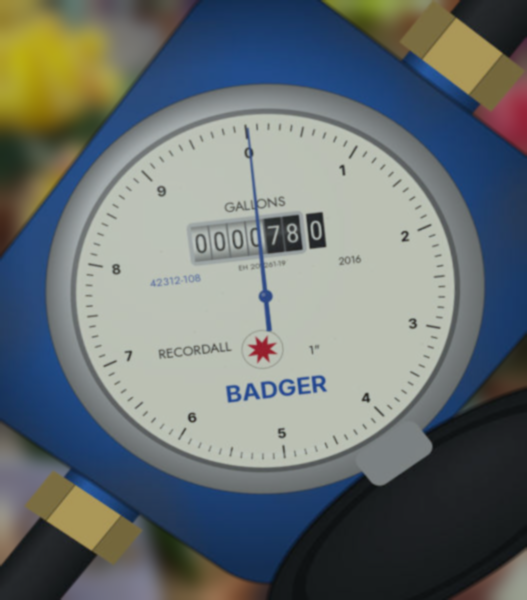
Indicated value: 780.0 gal
